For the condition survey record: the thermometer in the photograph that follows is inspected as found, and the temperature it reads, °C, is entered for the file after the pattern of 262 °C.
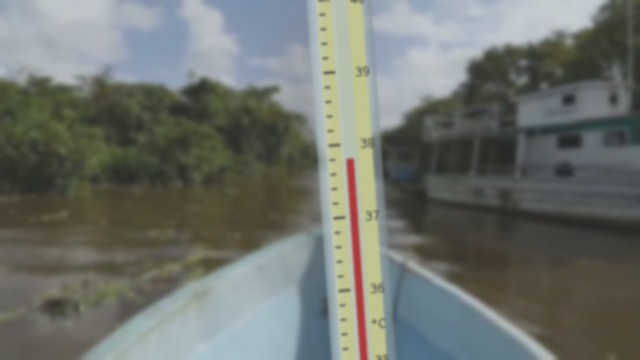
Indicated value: 37.8 °C
